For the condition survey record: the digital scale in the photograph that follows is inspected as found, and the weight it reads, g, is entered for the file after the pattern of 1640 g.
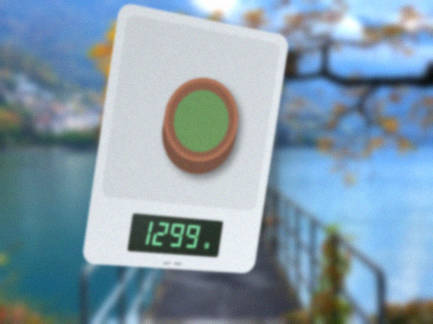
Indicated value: 1299 g
